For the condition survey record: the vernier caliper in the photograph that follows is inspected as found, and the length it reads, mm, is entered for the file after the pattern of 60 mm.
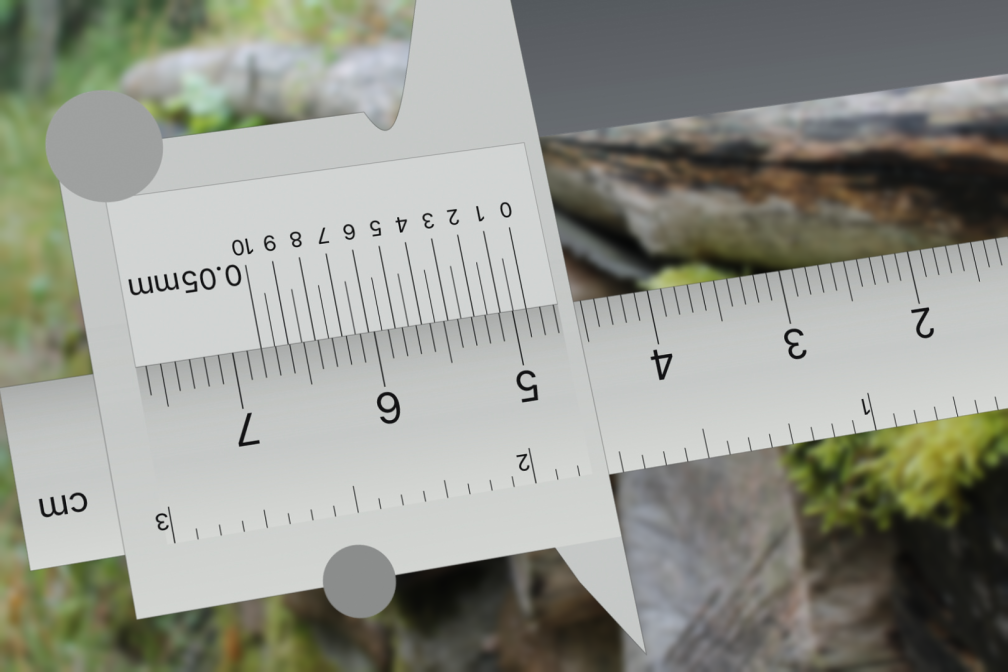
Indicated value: 49.0 mm
